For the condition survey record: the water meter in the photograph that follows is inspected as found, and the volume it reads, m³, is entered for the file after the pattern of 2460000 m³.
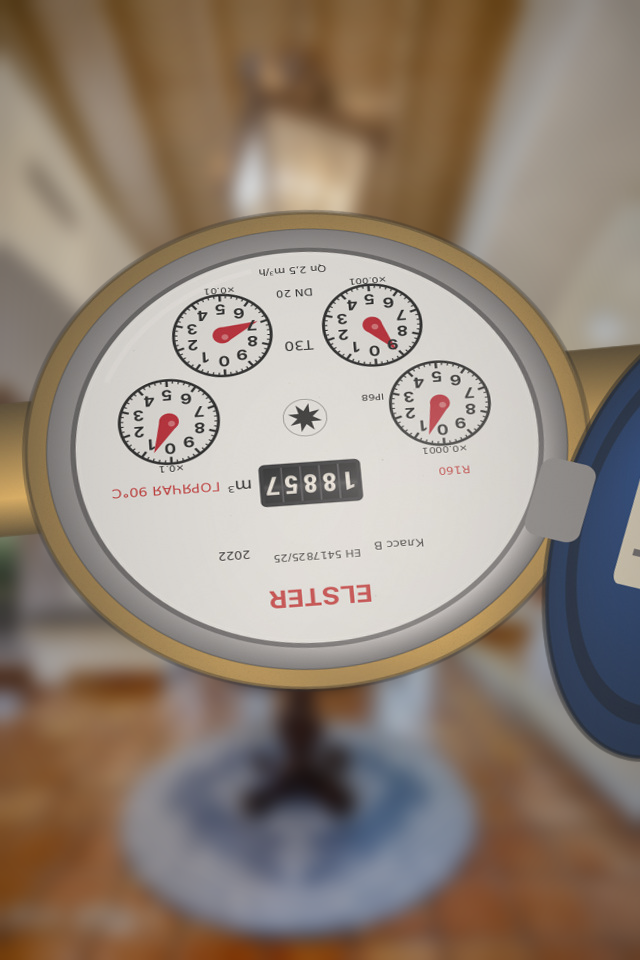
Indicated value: 18857.0690 m³
